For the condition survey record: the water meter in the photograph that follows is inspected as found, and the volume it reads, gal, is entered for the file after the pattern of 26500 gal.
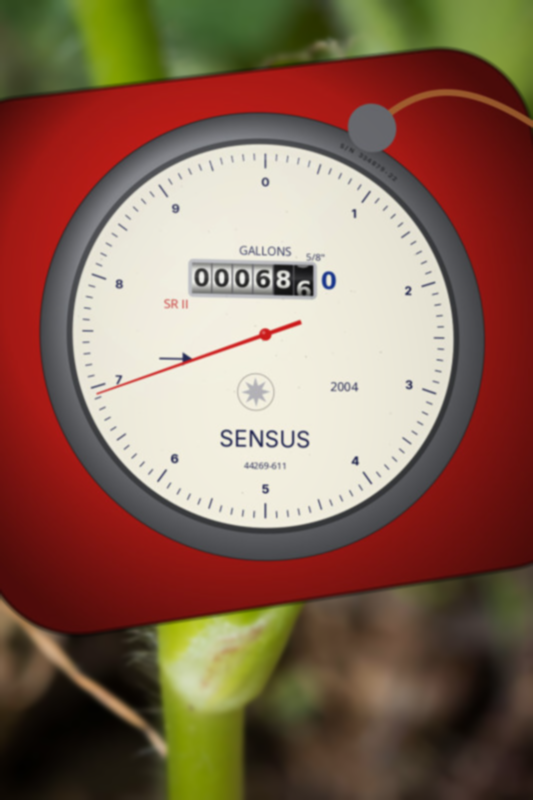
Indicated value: 6856.9 gal
